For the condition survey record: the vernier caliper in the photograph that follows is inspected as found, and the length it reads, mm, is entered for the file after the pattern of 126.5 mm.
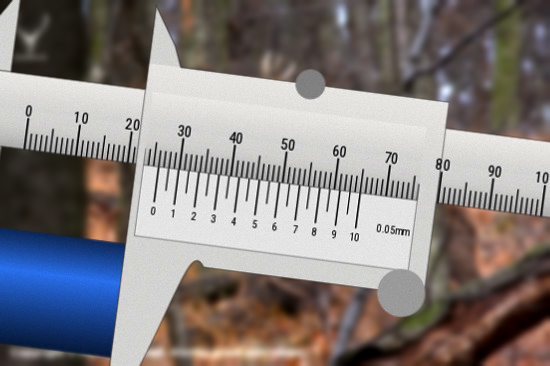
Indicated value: 26.0 mm
